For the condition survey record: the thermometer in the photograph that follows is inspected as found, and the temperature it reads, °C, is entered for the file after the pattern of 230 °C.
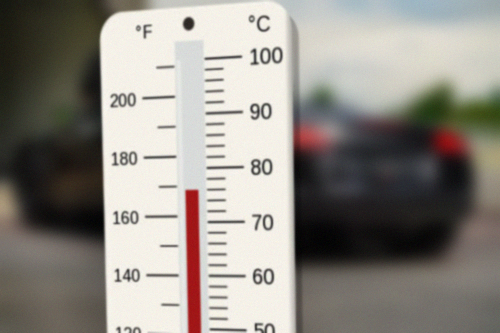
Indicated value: 76 °C
